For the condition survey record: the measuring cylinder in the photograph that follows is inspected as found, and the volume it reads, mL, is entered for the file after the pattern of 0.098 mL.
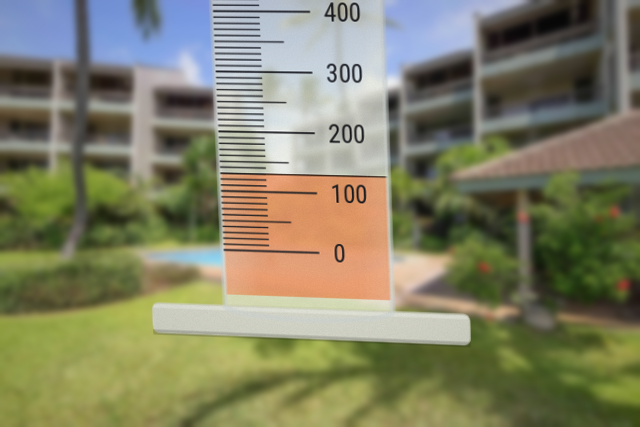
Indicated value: 130 mL
